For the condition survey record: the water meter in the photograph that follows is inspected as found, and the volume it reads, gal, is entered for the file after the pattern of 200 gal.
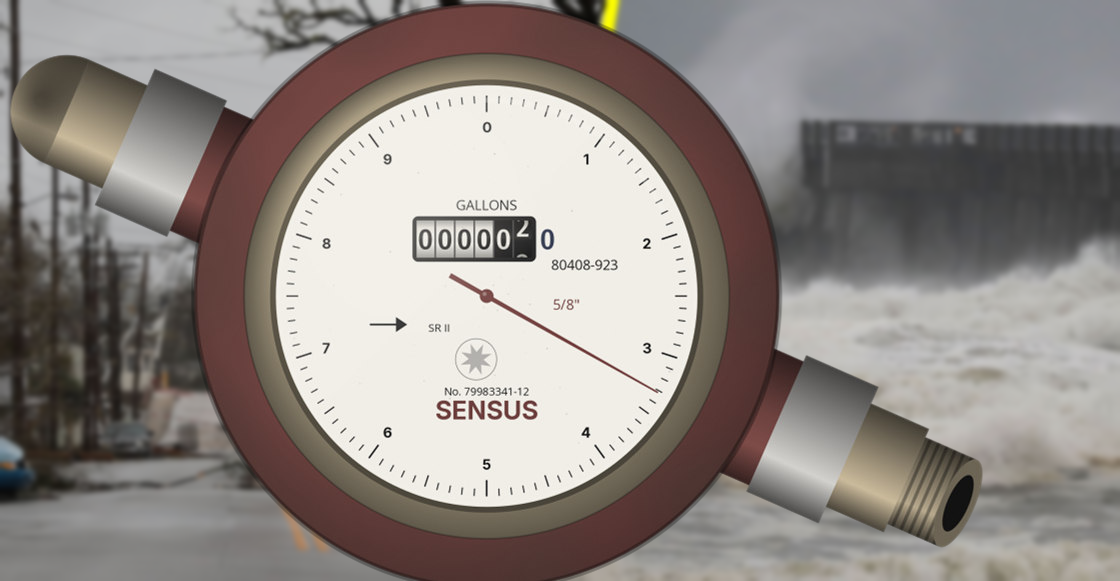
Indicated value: 23.3 gal
